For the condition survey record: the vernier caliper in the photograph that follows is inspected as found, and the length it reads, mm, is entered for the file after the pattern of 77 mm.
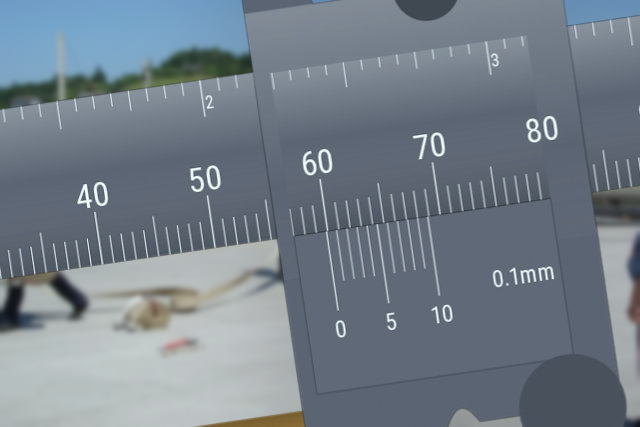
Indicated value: 59.9 mm
